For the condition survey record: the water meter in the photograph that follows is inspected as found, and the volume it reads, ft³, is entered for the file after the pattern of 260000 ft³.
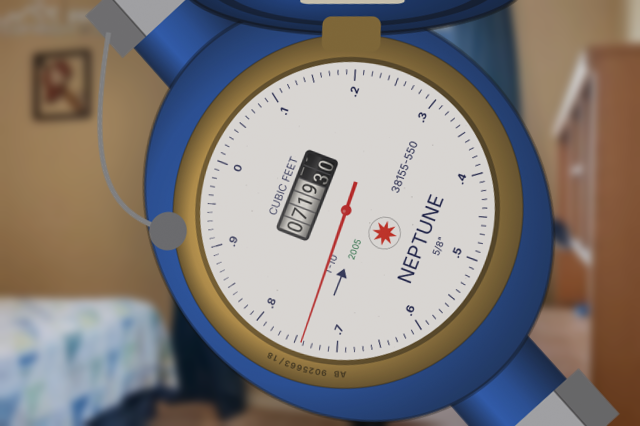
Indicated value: 71929.74 ft³
